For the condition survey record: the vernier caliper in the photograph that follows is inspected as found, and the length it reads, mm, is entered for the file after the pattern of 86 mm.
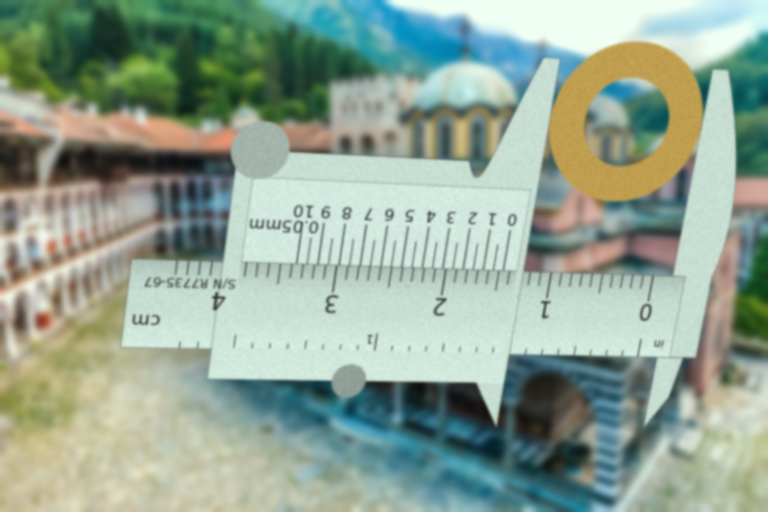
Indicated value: 14.6 mm
